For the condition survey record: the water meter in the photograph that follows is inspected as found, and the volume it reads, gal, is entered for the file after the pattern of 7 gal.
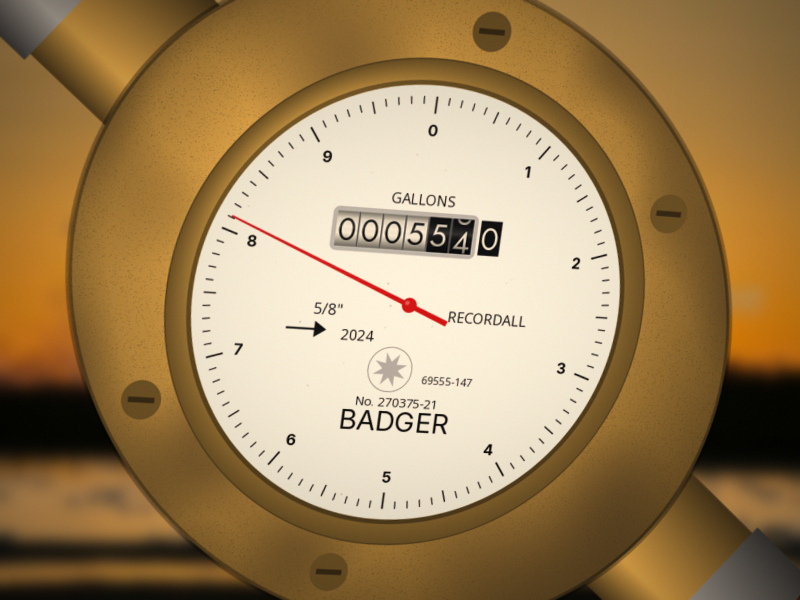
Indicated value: 5538.1 gal
